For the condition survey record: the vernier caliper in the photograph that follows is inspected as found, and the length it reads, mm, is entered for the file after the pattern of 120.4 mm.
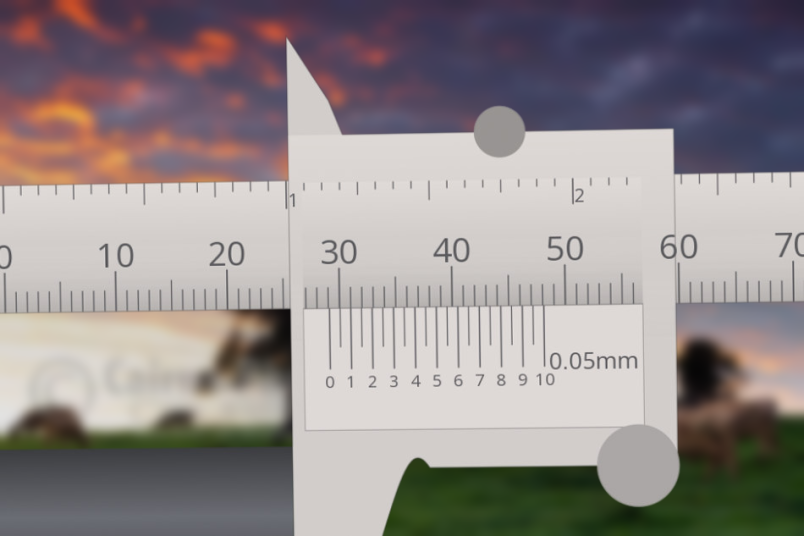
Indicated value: 29.1 mm
